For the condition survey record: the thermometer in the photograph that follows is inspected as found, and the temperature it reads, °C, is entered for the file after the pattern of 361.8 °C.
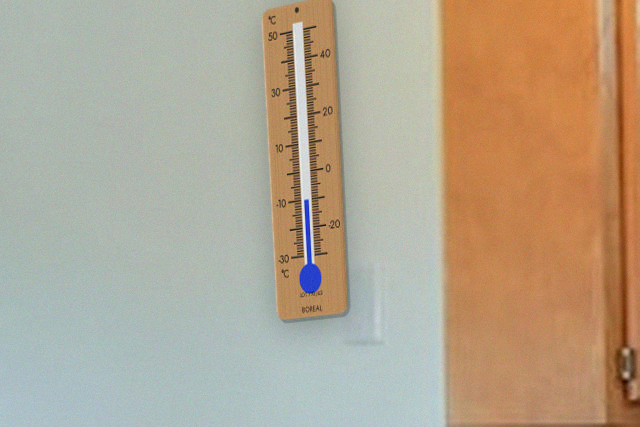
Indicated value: -10 °C
